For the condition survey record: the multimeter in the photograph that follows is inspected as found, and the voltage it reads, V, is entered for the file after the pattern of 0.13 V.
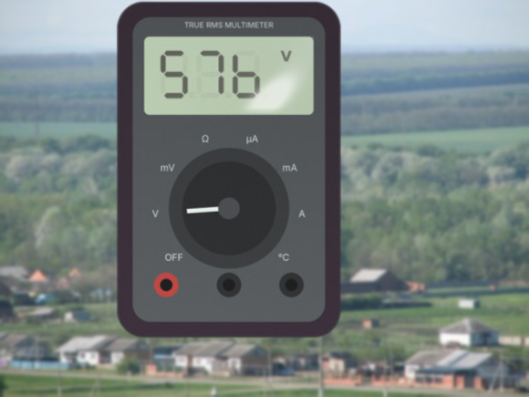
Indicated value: 576 V
